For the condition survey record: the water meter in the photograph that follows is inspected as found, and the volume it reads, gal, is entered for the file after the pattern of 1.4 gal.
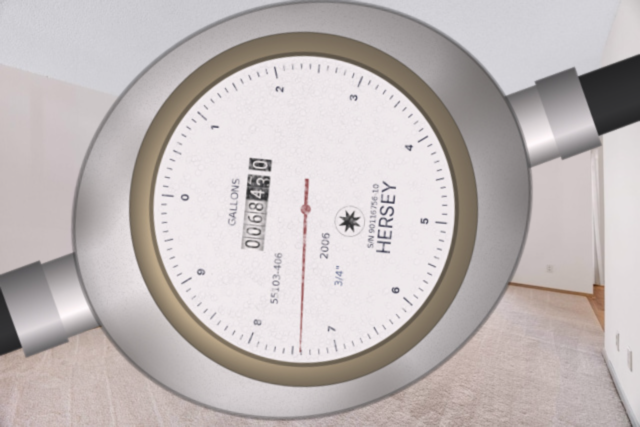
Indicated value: 68427.4 gal
